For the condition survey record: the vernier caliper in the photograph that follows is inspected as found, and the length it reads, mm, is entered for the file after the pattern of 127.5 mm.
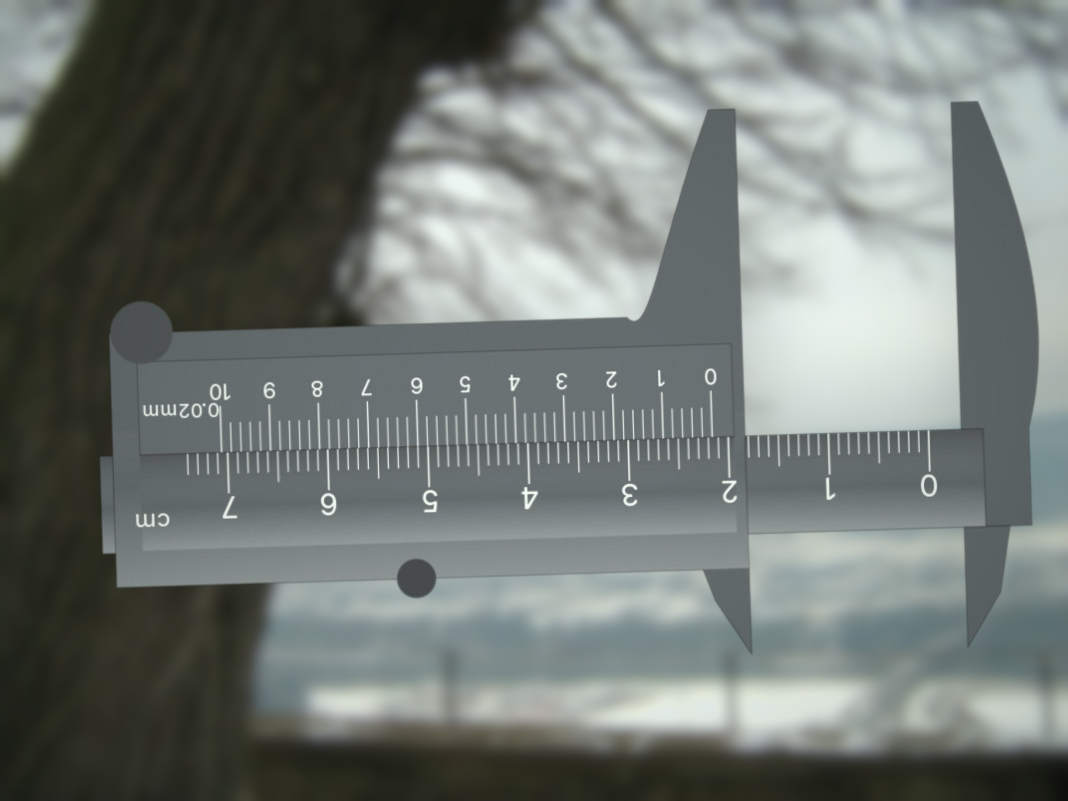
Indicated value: 21.6 mm
